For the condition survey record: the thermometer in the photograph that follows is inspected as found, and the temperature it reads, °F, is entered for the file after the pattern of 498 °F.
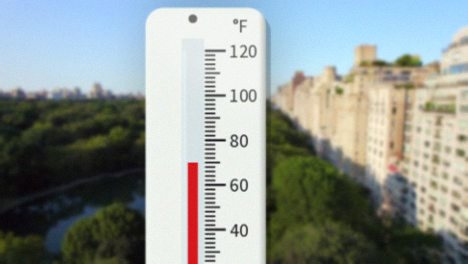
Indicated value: 70 °F
